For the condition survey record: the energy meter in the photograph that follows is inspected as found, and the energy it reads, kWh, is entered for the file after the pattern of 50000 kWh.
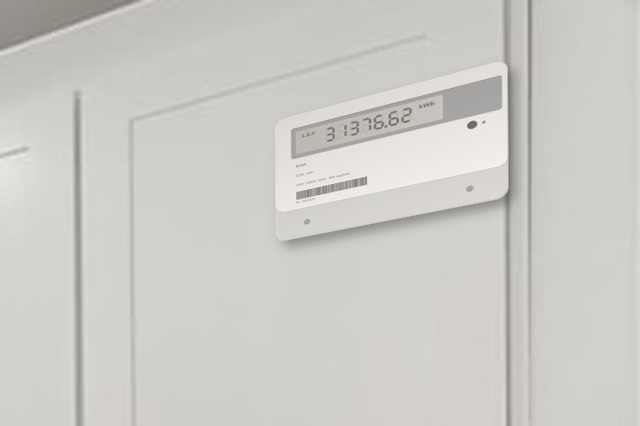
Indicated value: 31376.62 kWh
